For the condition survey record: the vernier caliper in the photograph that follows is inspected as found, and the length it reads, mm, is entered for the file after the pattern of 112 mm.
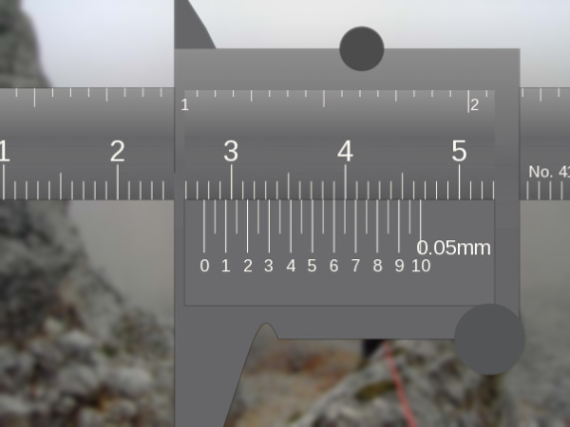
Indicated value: 27.6 mm
